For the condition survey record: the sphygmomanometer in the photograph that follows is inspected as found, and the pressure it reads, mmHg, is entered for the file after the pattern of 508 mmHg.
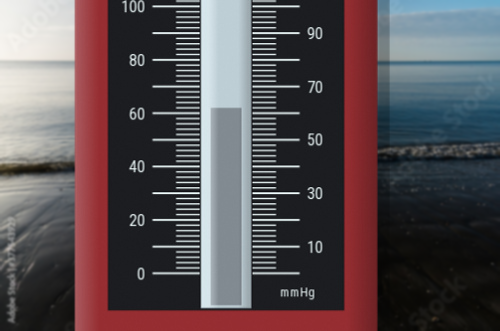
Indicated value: 62 mmHg
